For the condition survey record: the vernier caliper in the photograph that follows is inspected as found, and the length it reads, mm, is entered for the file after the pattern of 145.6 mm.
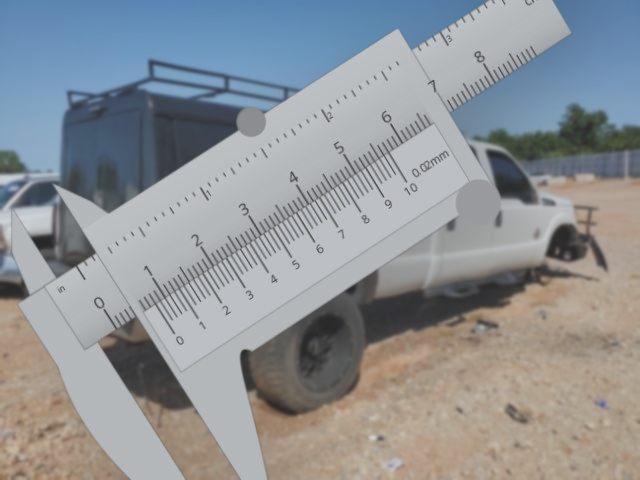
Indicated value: 8.0 mm
